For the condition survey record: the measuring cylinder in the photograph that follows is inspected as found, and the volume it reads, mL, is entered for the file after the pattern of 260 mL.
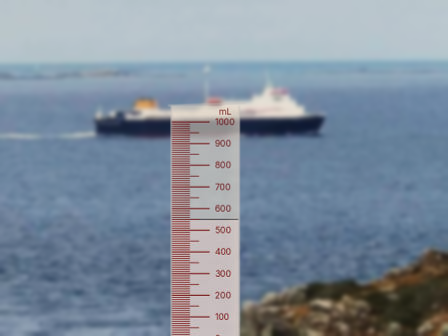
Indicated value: 550 mL
